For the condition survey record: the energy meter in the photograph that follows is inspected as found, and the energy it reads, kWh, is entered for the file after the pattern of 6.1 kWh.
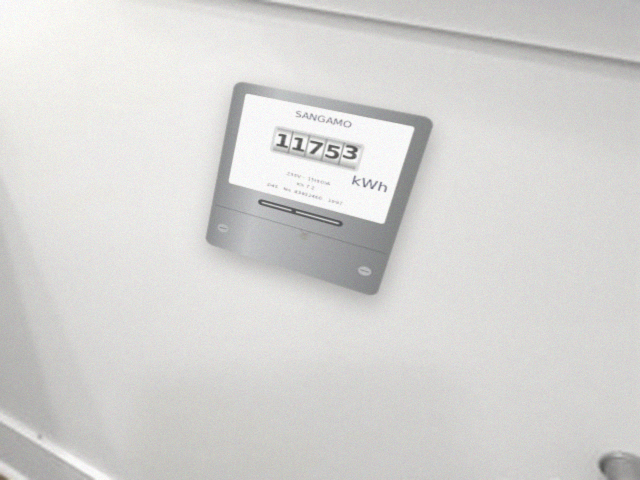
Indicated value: 11753 kWh
